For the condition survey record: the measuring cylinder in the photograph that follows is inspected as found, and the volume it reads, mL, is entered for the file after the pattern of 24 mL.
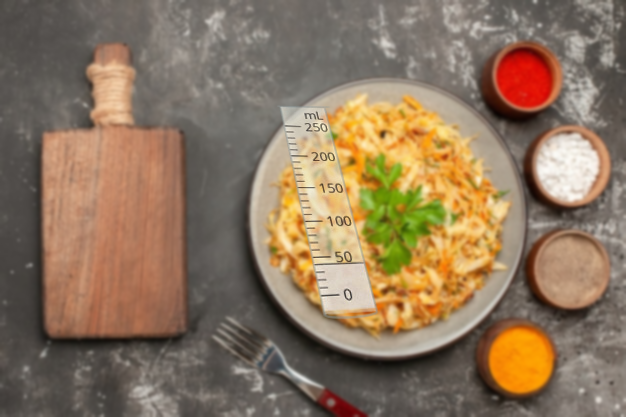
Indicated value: 40 mL
